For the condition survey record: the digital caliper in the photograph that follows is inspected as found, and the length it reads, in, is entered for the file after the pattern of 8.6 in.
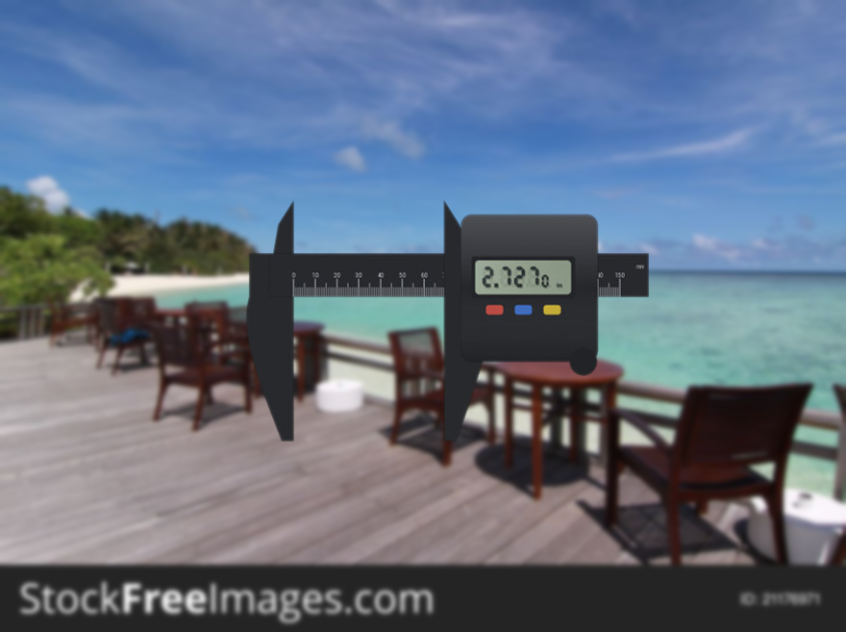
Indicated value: 2.7270 in
